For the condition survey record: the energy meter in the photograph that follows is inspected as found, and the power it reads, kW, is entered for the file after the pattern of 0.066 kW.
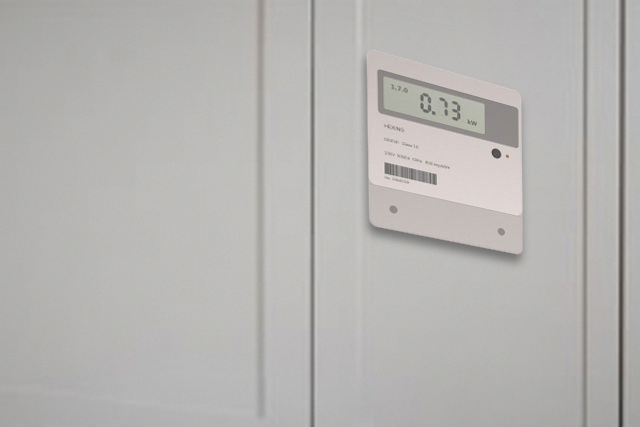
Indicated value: 0.73 kW
